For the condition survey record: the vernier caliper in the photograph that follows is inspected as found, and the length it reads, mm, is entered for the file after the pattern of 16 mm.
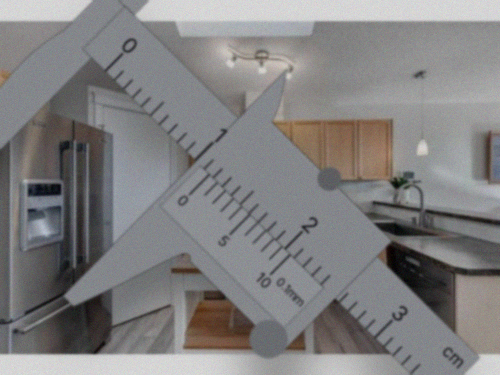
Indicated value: 11.6 mm
